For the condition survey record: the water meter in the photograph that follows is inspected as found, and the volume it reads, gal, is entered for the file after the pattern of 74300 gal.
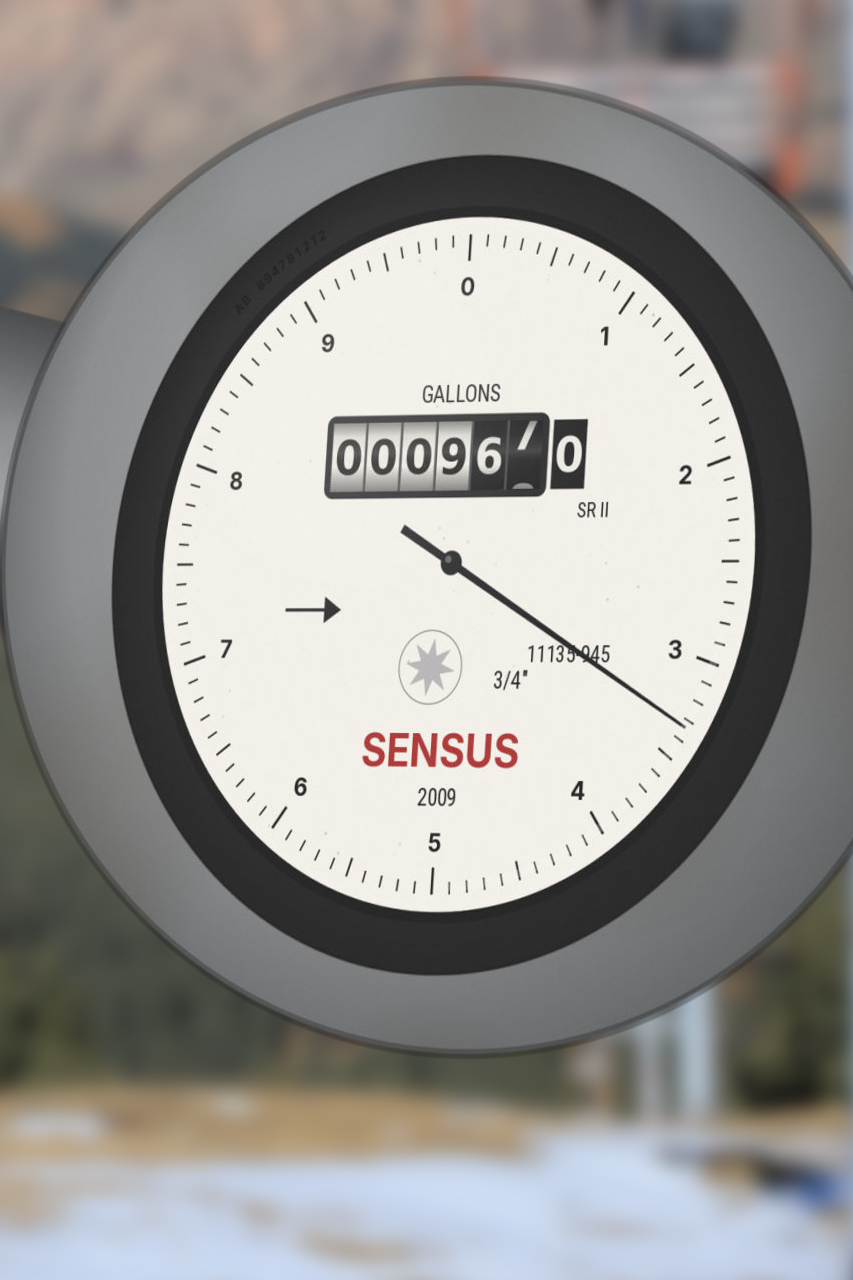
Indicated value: 9673.3 gal
